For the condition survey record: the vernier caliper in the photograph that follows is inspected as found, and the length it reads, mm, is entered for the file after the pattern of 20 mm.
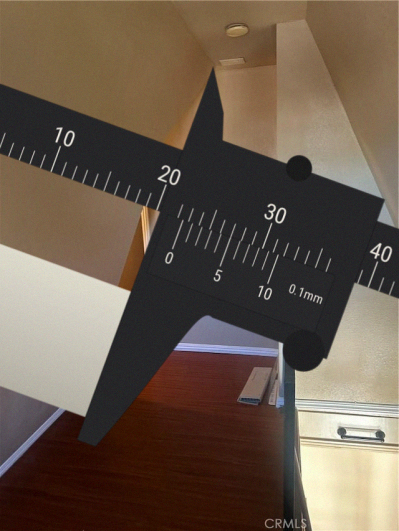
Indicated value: 22.5 mm
